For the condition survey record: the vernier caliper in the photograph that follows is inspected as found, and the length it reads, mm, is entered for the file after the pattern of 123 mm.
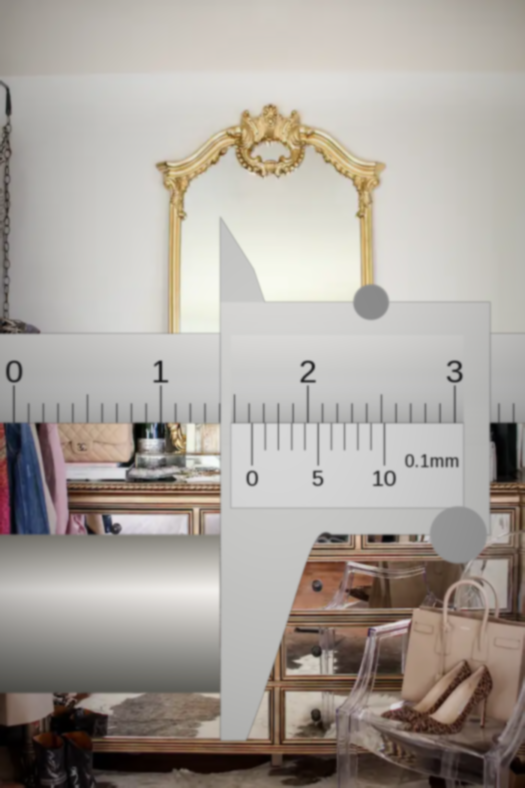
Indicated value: 16.2 mm
